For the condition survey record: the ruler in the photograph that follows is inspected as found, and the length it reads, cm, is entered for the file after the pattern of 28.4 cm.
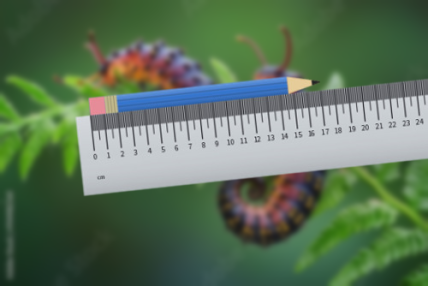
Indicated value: 17 cm
